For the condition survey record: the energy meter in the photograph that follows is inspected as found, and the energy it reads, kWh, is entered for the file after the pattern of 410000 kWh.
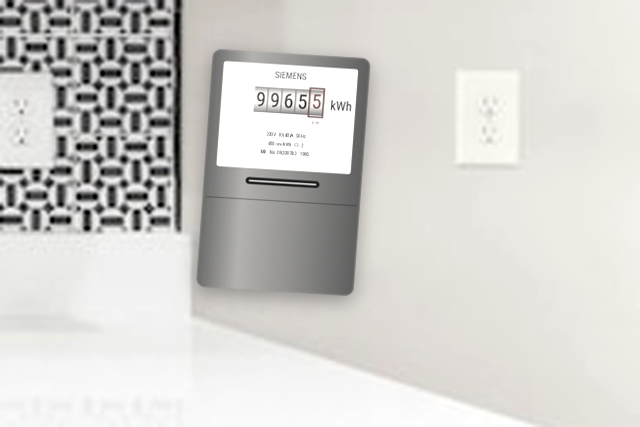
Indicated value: 9965.5 kWh
